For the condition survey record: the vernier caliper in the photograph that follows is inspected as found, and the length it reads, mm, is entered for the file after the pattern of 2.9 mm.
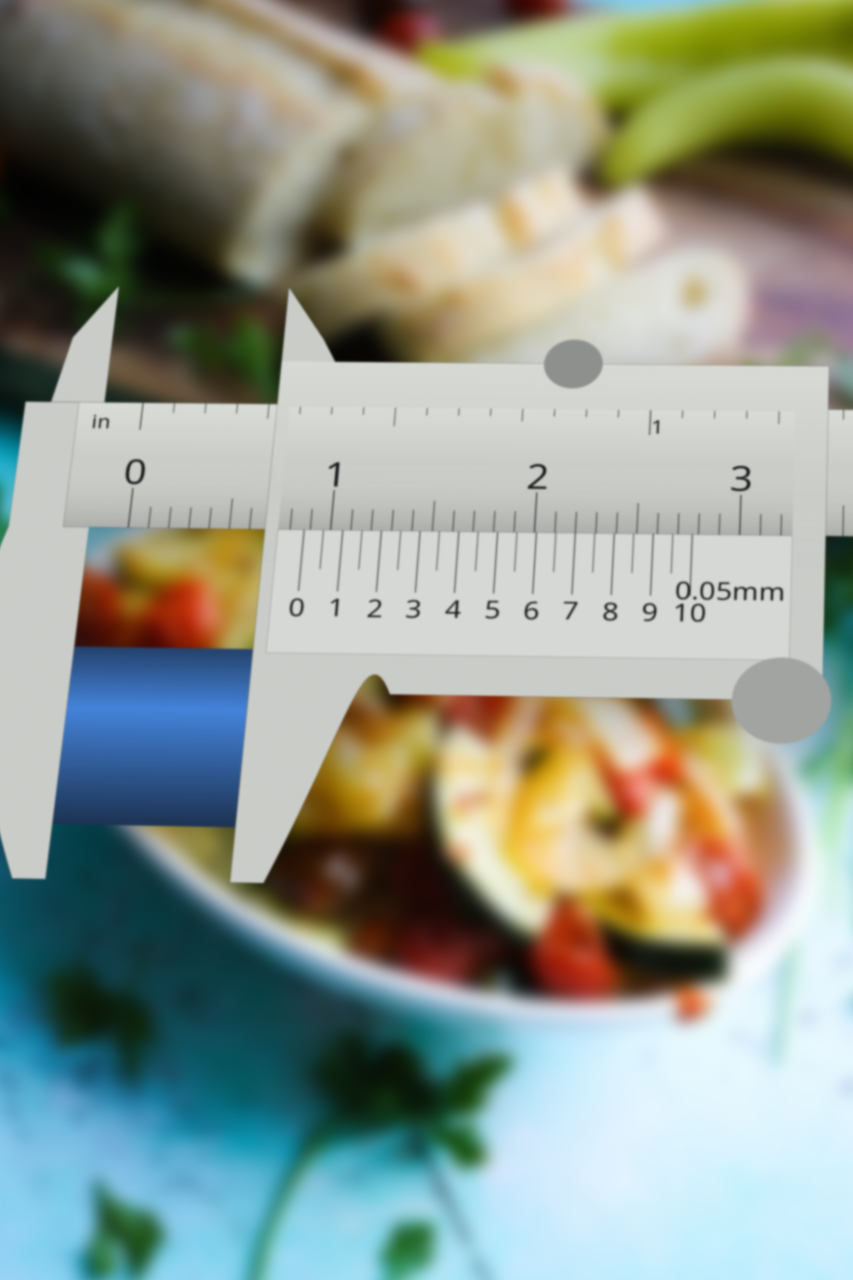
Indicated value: 8.7 mm
